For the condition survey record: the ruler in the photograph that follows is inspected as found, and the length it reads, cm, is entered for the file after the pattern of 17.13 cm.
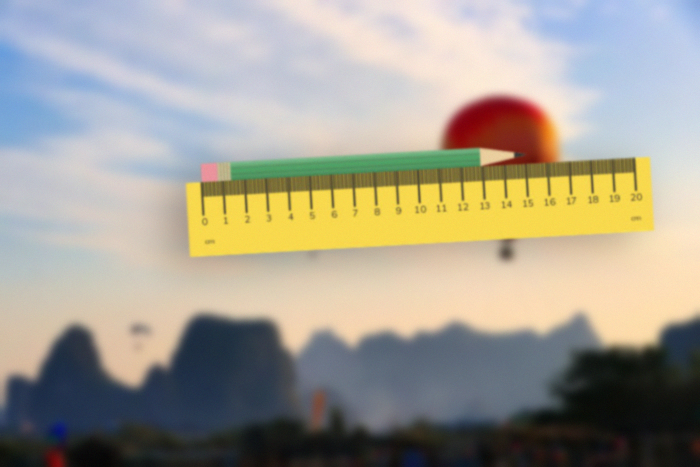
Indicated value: 15 cm
